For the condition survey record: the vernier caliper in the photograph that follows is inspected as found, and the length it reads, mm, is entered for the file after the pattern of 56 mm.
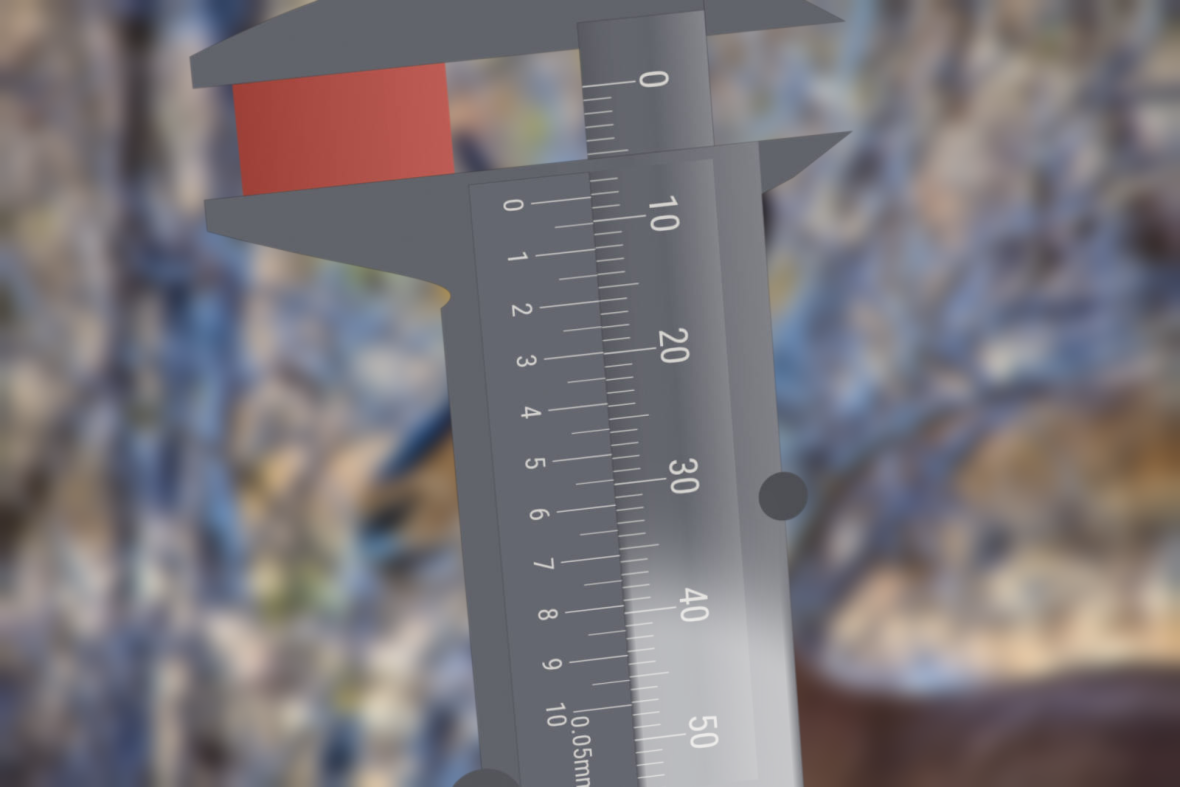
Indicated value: 8.2 mm
